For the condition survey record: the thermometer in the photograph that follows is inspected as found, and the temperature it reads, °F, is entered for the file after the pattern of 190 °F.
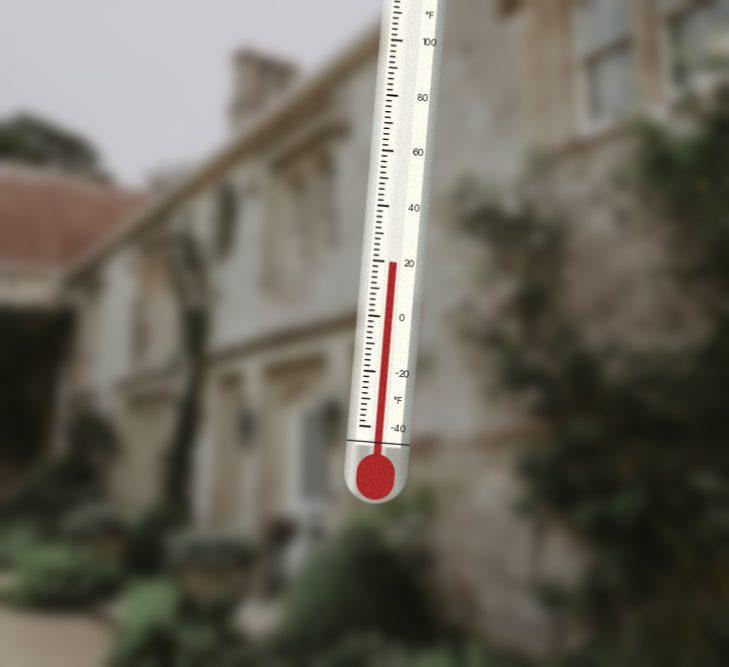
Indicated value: 20 °F
